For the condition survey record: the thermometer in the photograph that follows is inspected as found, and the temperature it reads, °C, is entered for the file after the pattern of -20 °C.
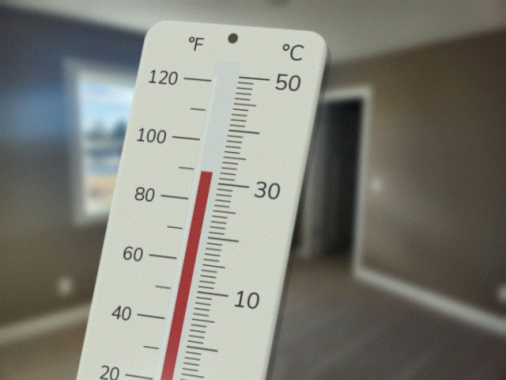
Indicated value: 32 °C
